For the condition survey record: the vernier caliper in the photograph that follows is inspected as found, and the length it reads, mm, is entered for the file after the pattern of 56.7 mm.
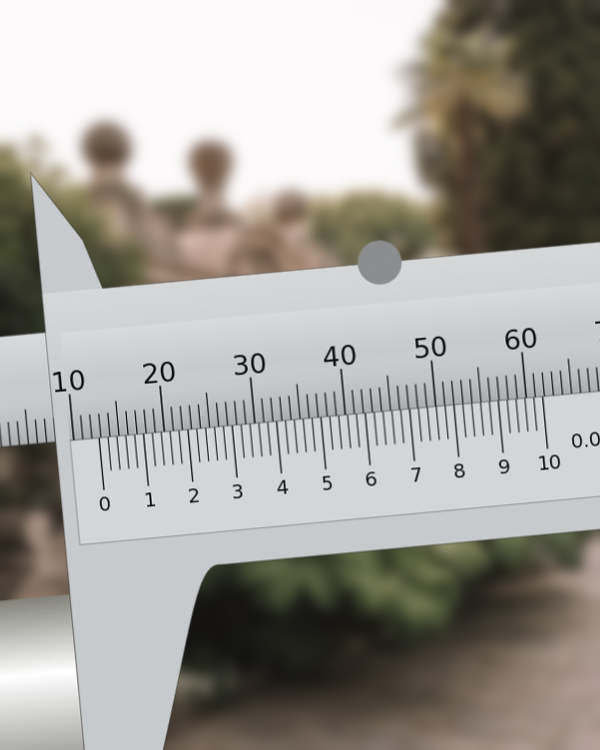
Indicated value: 12.8 mm
